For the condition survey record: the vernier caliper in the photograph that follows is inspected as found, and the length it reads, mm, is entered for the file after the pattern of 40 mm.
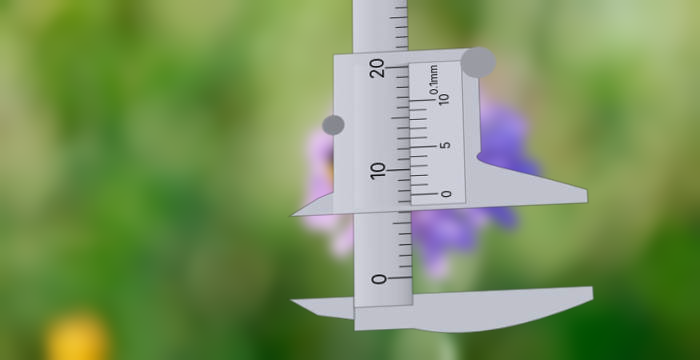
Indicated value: 7.6 mm
